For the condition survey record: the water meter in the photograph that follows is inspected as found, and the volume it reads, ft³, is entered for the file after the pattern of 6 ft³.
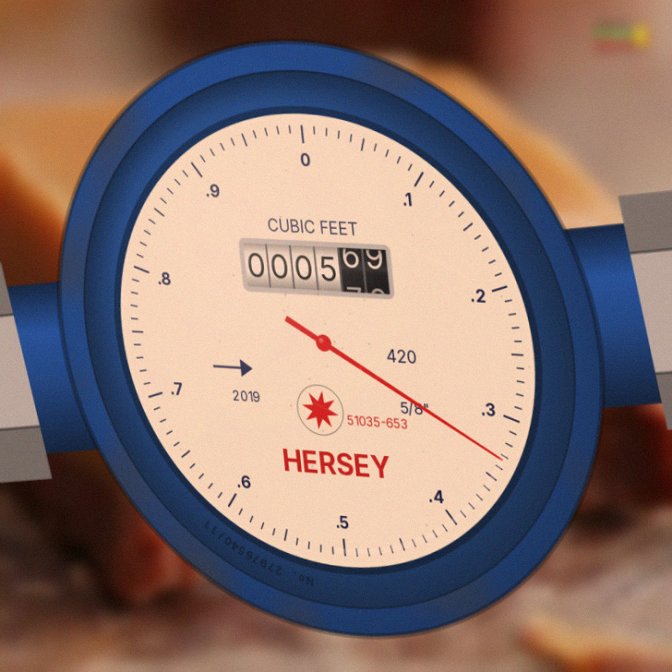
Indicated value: 569.33 ft³
